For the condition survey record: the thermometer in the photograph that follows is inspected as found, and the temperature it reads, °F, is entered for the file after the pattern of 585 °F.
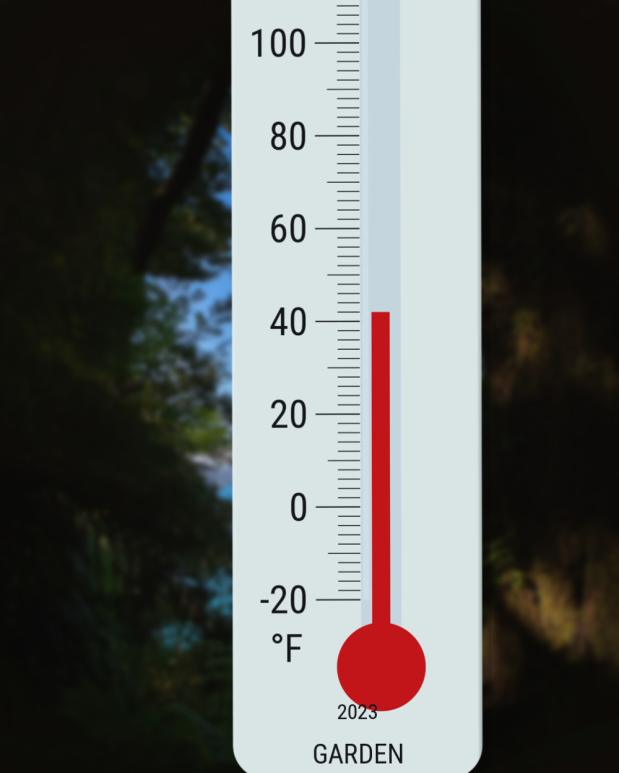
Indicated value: 42 °F
